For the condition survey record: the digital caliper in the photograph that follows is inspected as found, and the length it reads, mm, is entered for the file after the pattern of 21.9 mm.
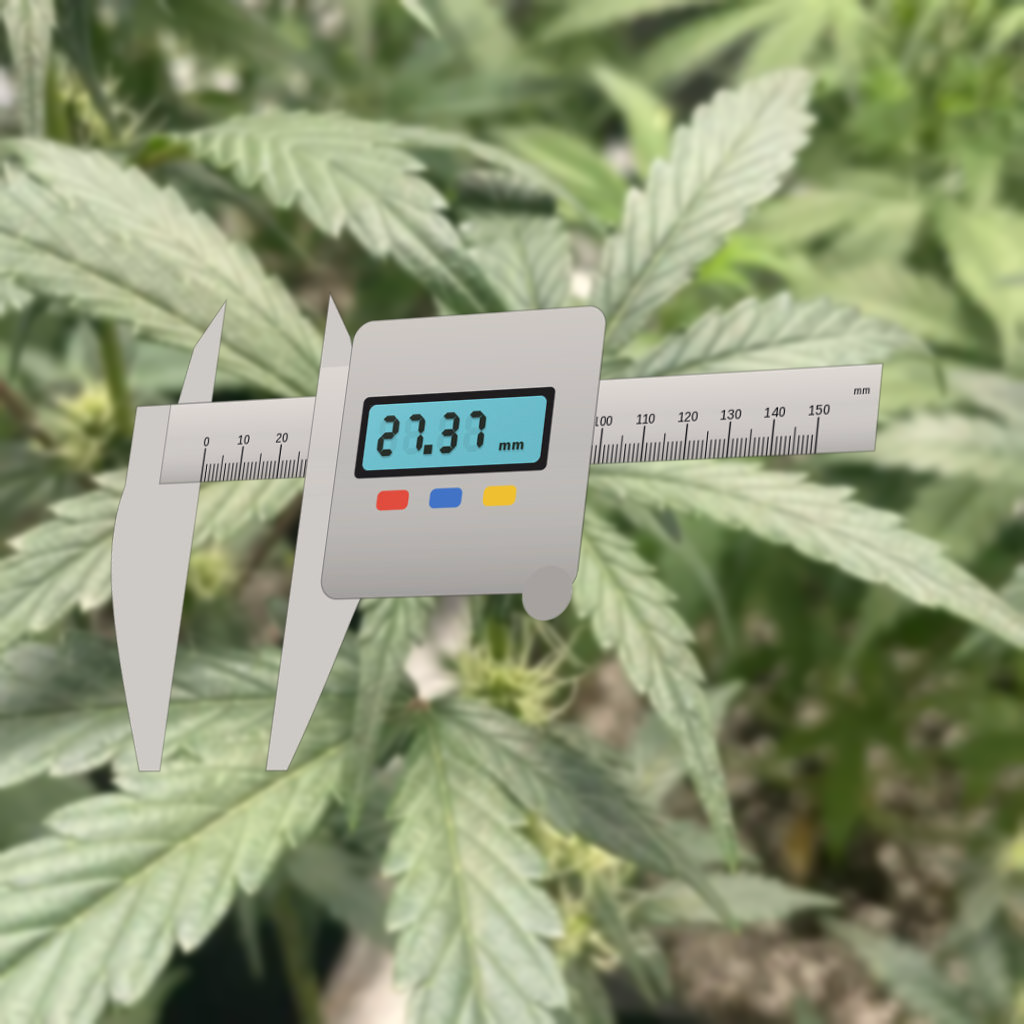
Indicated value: 27.37 mm
